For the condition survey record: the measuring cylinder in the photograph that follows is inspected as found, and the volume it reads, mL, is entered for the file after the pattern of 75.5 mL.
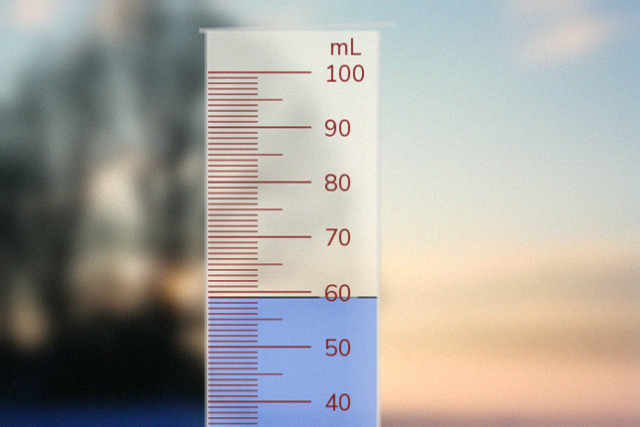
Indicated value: 59 mL
